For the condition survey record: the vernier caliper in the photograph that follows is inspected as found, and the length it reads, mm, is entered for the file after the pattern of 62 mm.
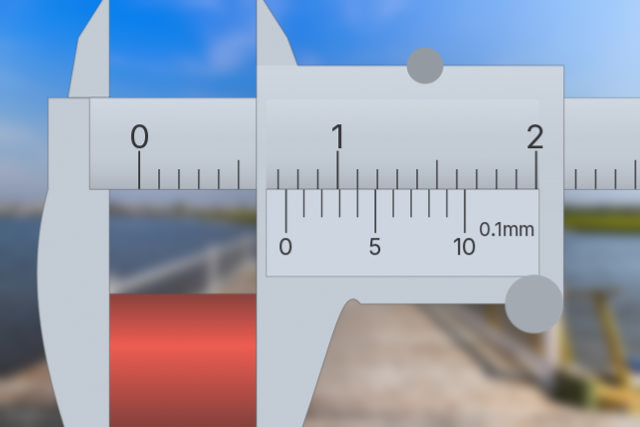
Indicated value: 7.4 mm
